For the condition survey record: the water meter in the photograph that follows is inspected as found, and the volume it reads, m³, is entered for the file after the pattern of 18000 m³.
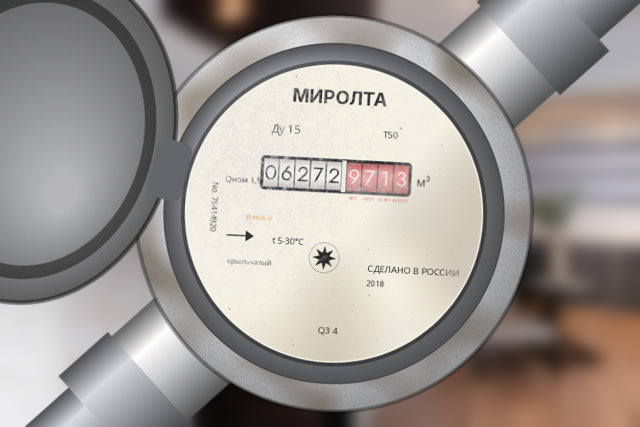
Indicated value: 6272.9713 m³
